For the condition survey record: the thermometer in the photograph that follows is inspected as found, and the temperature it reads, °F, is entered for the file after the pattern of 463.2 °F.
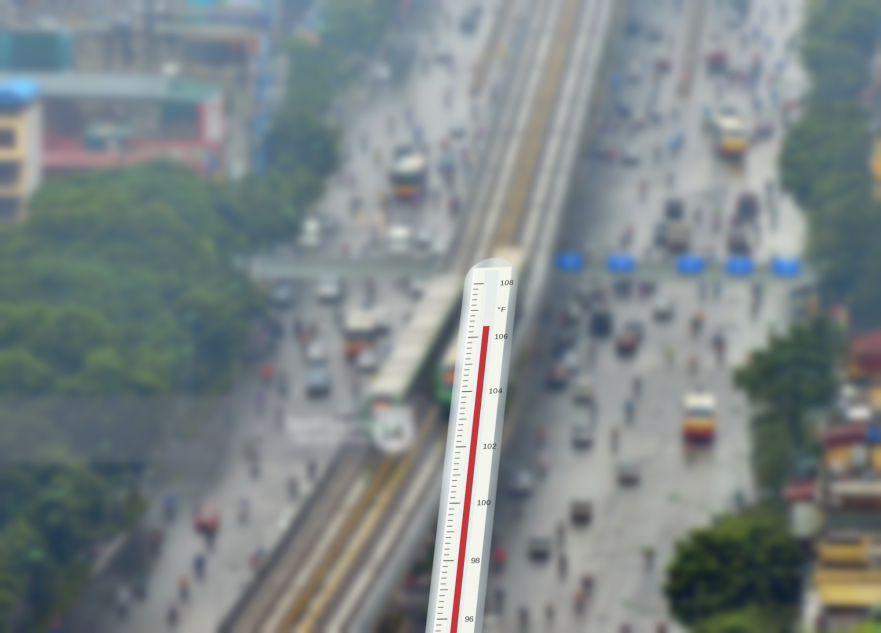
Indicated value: 106.4 °F
